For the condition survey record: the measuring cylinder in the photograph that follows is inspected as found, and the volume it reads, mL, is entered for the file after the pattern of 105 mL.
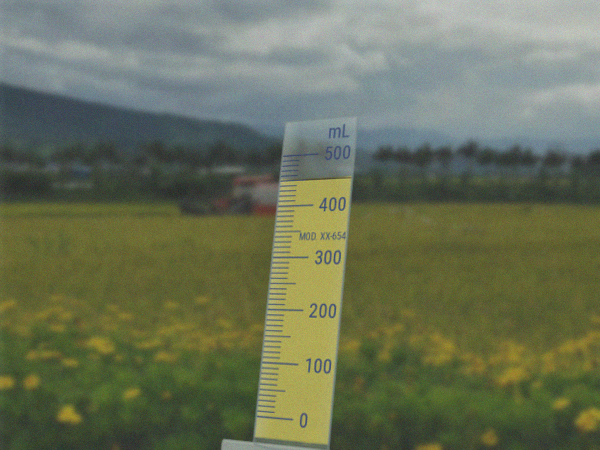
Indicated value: 450 mL
